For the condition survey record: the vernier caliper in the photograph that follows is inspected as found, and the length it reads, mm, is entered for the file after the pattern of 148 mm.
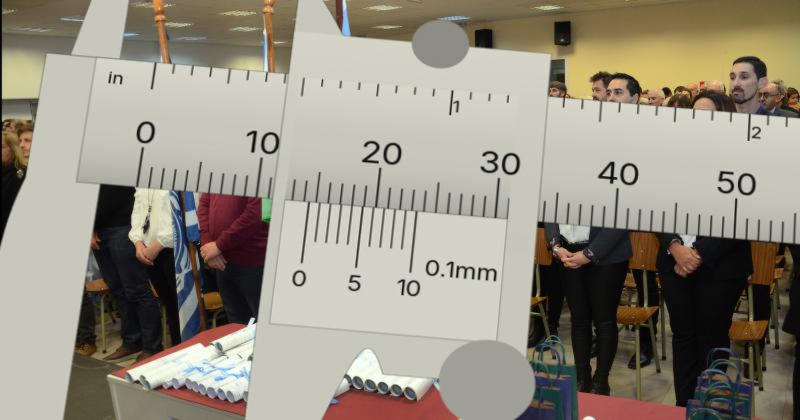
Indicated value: 14.4 mm
